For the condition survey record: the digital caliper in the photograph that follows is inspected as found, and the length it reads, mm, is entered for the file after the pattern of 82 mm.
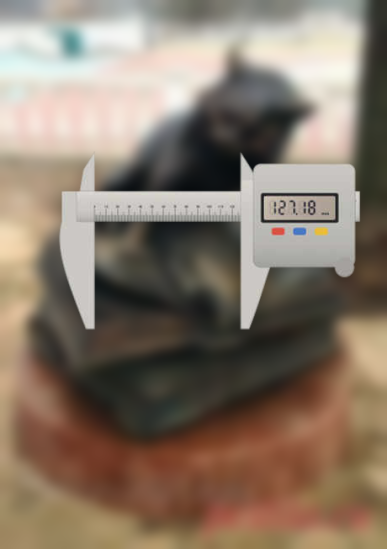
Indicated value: 127.18 mm
